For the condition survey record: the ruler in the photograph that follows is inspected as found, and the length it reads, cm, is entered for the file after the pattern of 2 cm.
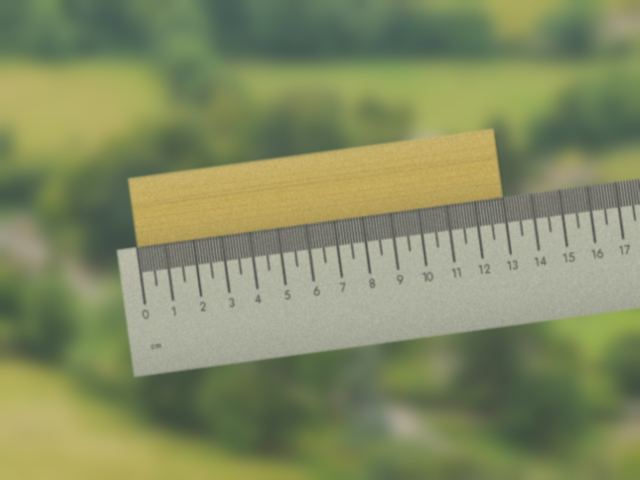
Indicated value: 13 cm
